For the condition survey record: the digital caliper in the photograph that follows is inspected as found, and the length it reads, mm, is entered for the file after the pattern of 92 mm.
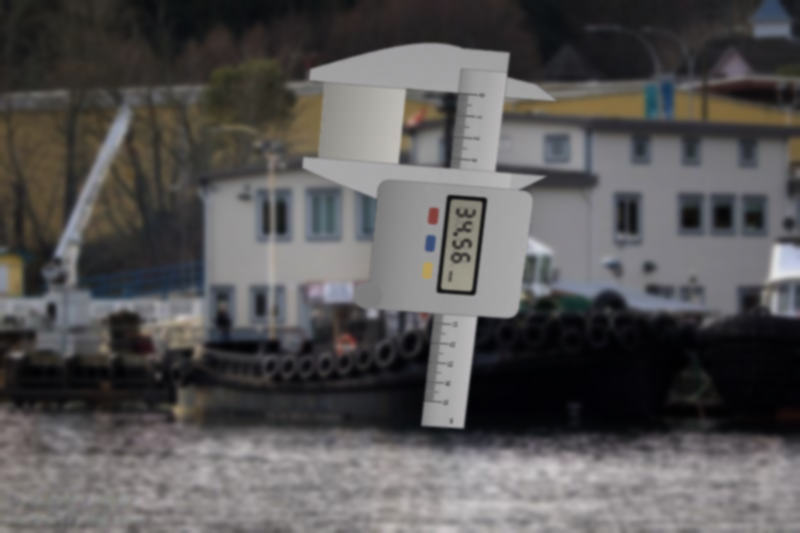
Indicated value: 34.56 mm
